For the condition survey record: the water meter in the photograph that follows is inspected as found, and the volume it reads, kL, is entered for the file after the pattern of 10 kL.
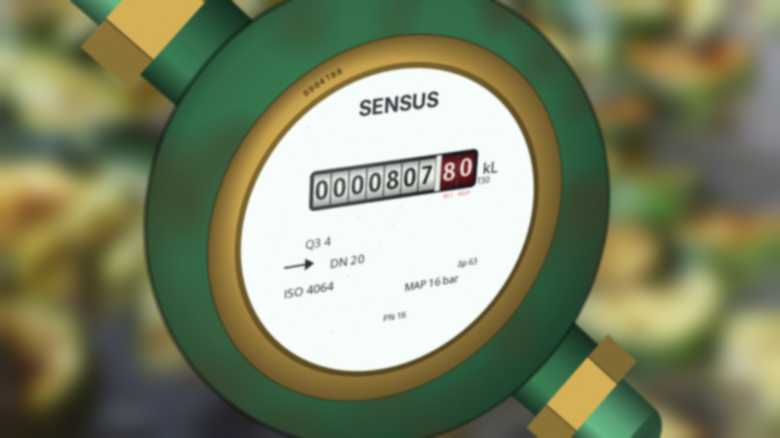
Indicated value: 807.80 kL
